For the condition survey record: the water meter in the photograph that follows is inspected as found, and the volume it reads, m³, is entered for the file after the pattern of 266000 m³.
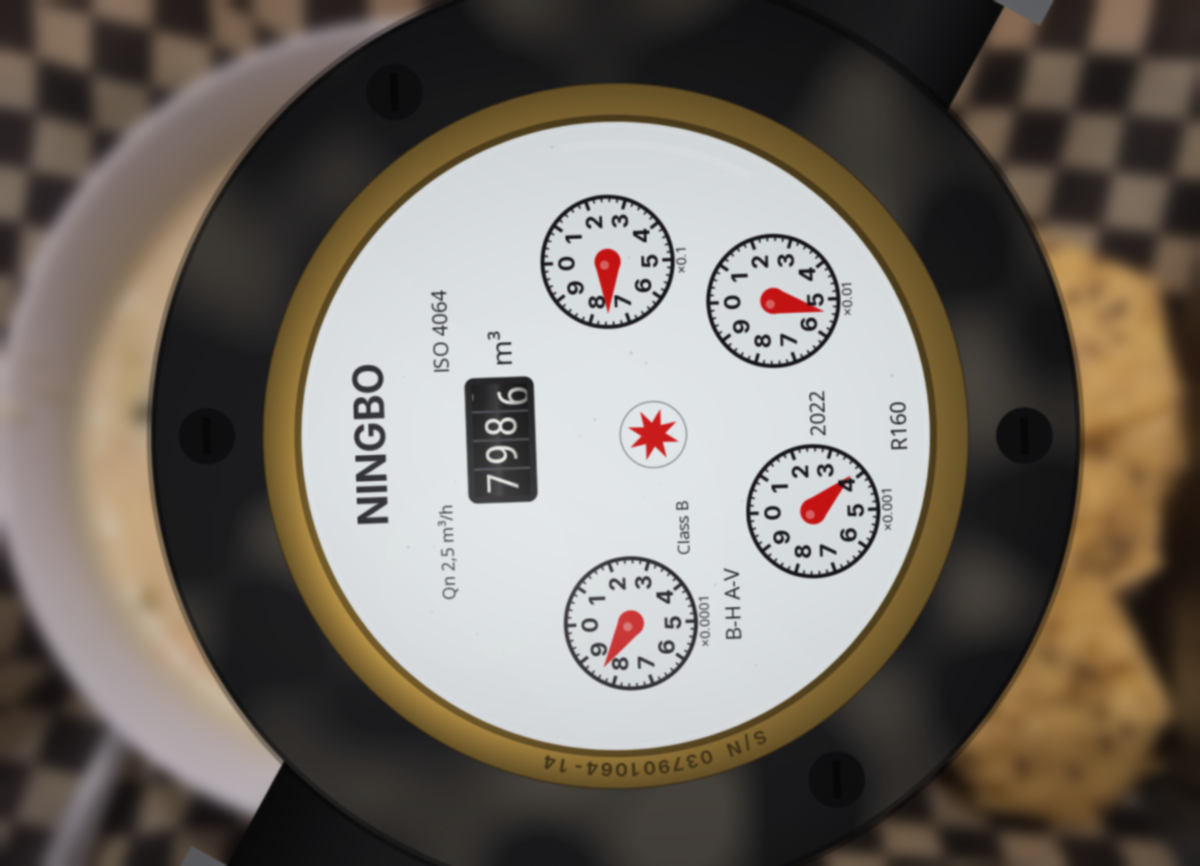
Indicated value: 7985.7538 m³
